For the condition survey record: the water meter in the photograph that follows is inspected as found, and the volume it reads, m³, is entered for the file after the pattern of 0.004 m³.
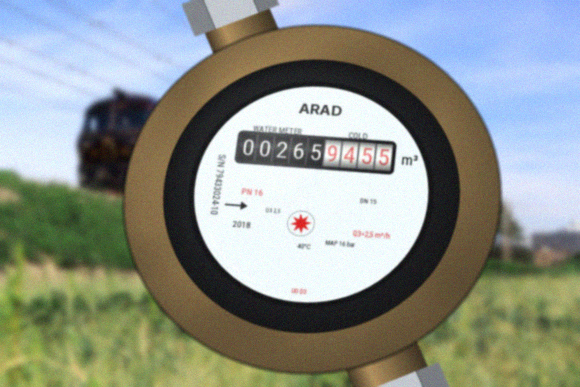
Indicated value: 265.9455 m³
